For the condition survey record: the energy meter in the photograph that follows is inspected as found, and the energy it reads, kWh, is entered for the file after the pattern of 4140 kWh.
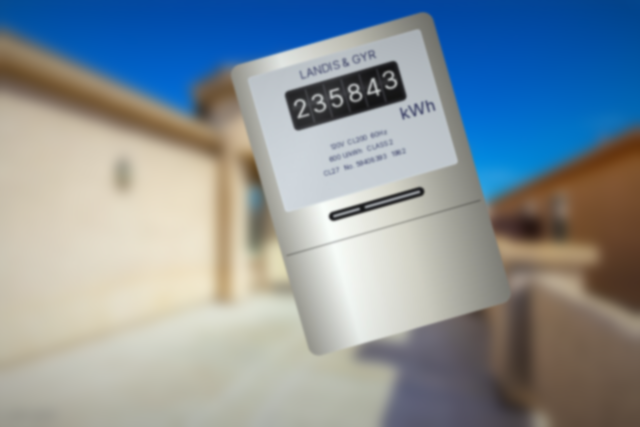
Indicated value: 235843 kWh
